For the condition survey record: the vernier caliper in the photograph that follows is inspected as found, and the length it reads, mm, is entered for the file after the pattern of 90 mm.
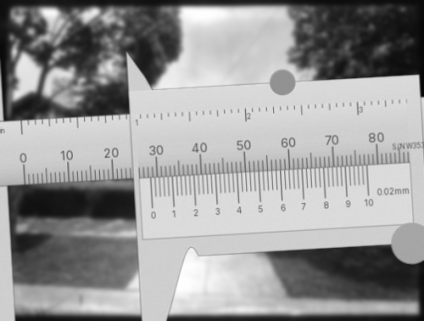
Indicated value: 28.5 mm
